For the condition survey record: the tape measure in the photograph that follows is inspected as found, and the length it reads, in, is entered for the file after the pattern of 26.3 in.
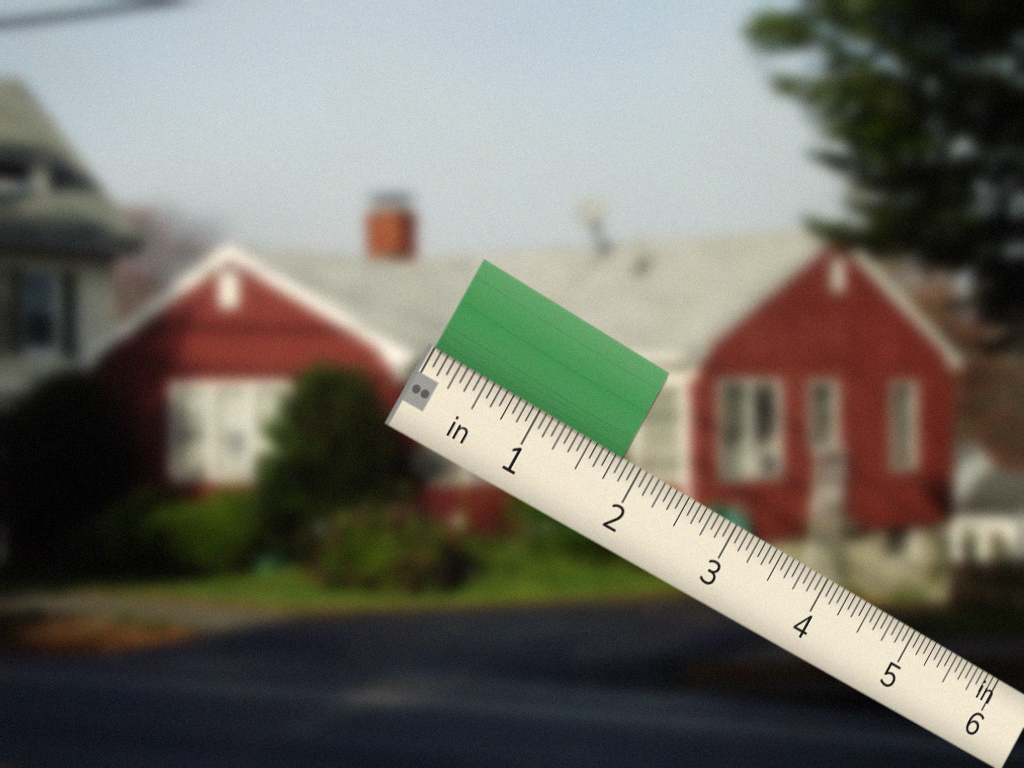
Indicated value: 1.8125 in
